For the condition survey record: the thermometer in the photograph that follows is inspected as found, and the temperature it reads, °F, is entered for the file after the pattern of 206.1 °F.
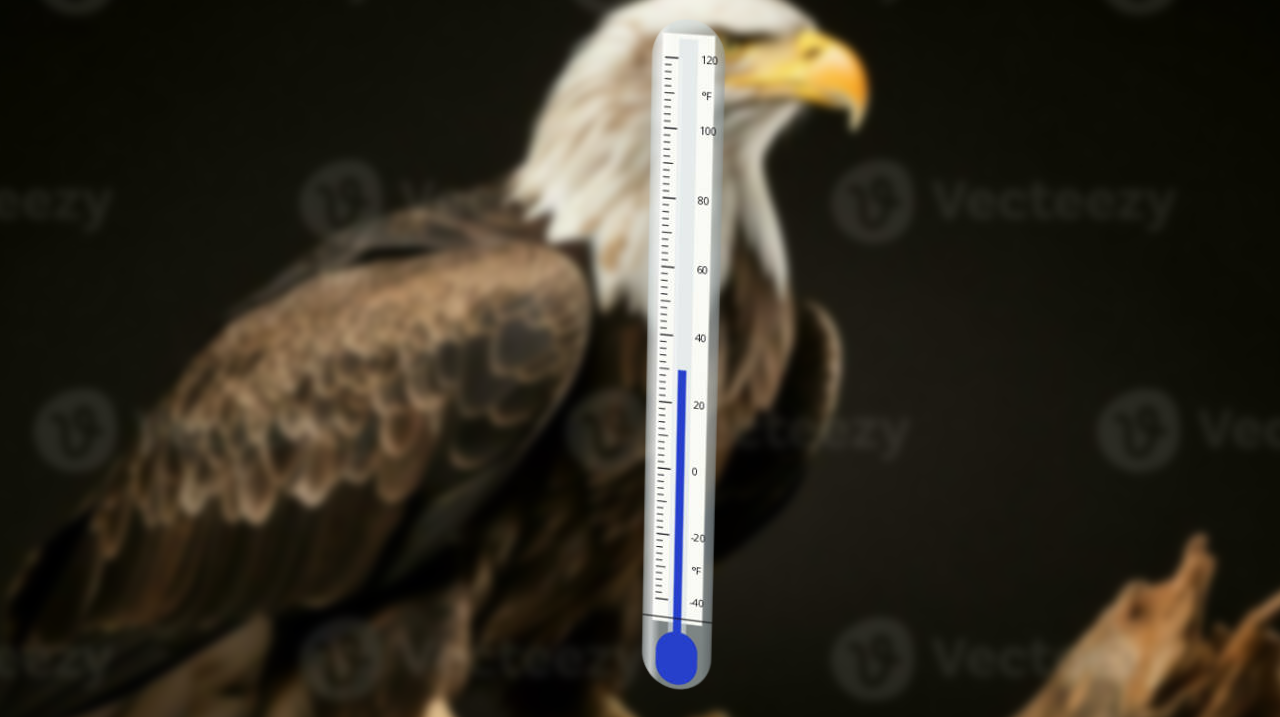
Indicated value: 30 °F
